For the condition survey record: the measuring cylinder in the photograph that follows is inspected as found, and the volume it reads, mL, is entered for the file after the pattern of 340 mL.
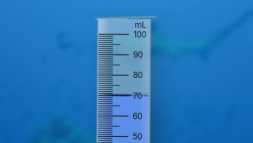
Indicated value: 70 mL
